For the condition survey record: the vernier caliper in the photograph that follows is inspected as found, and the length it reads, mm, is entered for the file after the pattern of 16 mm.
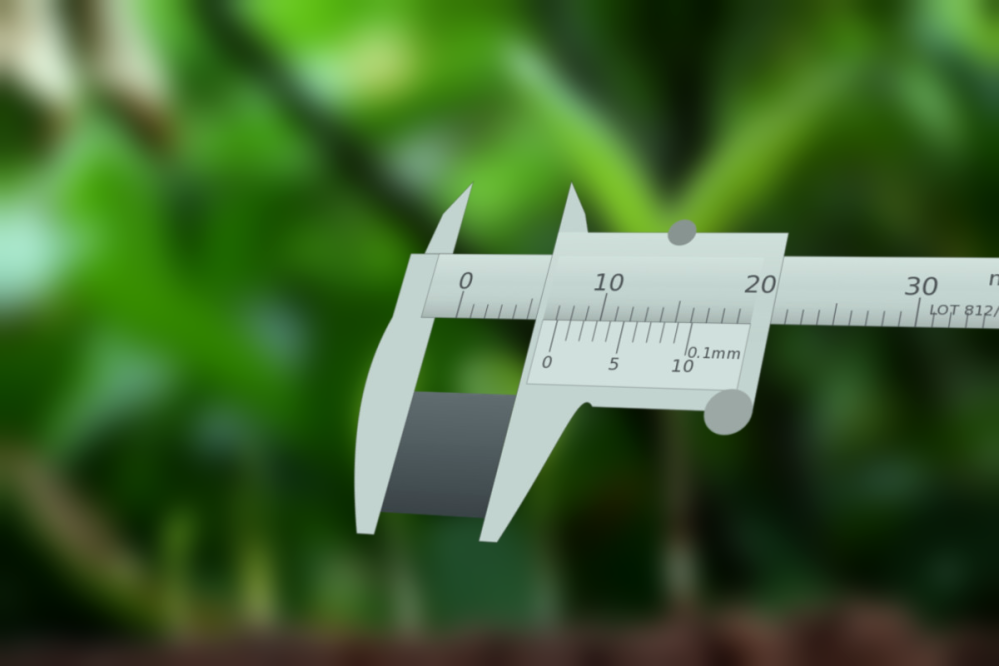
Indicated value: 7.1 mm
